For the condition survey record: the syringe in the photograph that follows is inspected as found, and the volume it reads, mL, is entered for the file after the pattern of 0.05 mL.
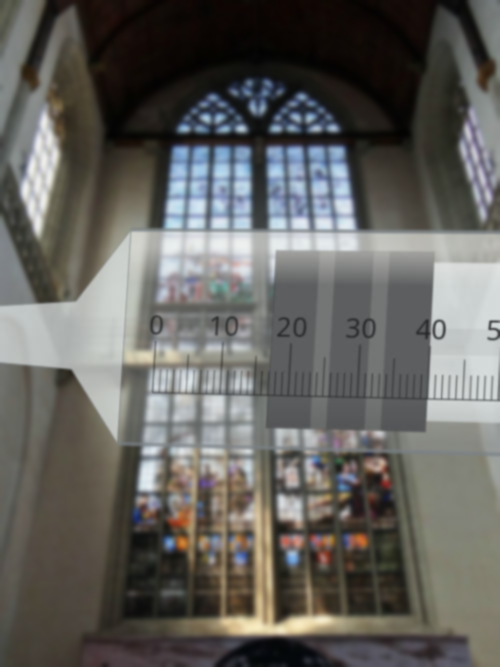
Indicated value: 17 mL
